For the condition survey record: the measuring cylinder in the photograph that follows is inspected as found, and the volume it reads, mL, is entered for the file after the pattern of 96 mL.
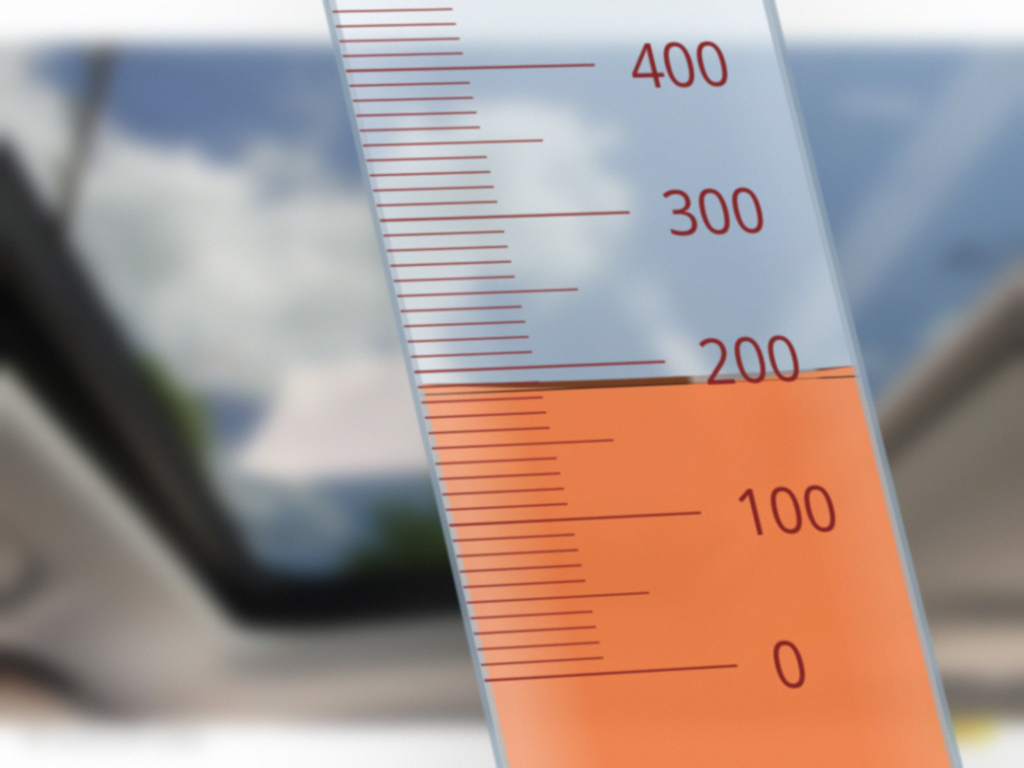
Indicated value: 185 mL
